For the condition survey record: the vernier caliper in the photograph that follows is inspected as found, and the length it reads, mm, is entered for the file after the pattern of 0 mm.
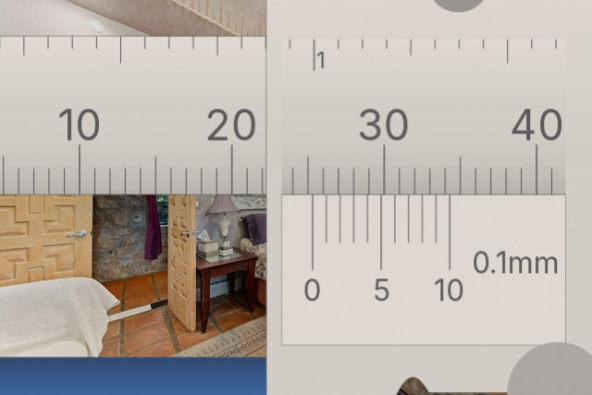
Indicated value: 25.3 mm
